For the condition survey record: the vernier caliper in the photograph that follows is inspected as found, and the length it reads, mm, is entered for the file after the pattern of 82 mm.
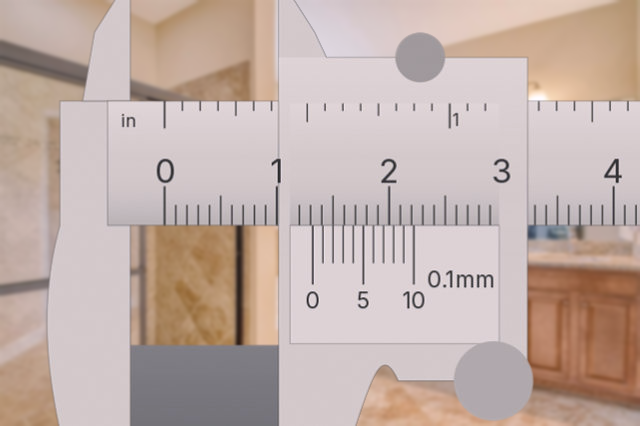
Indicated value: 13.2 mm
